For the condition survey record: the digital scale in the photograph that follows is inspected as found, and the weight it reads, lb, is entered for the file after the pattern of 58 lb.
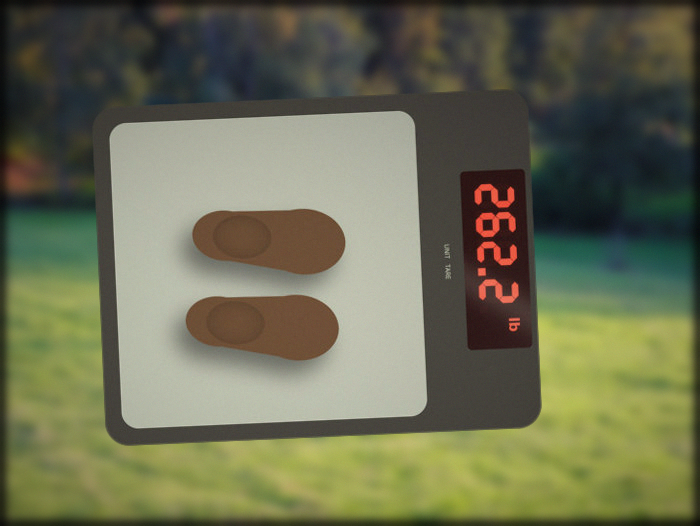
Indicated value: 262.2 lb
